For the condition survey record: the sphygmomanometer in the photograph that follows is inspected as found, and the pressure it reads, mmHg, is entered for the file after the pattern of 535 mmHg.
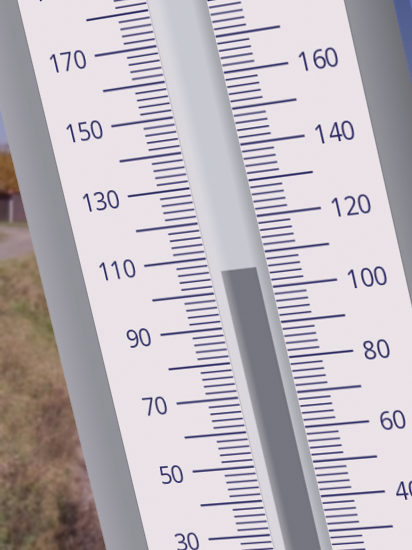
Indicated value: 106 mmHg
